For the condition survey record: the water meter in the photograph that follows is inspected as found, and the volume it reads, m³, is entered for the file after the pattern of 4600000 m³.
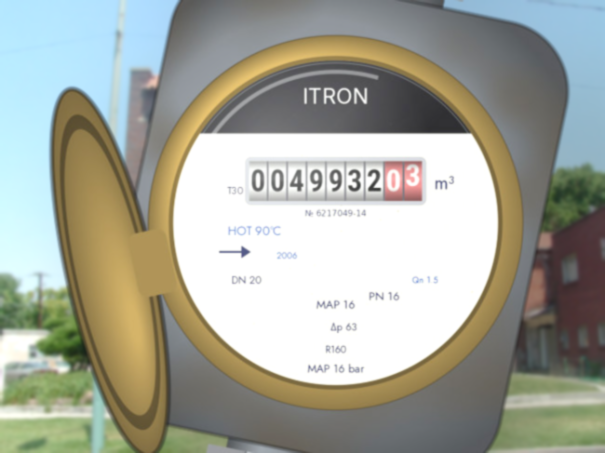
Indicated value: 49932.03 m³
